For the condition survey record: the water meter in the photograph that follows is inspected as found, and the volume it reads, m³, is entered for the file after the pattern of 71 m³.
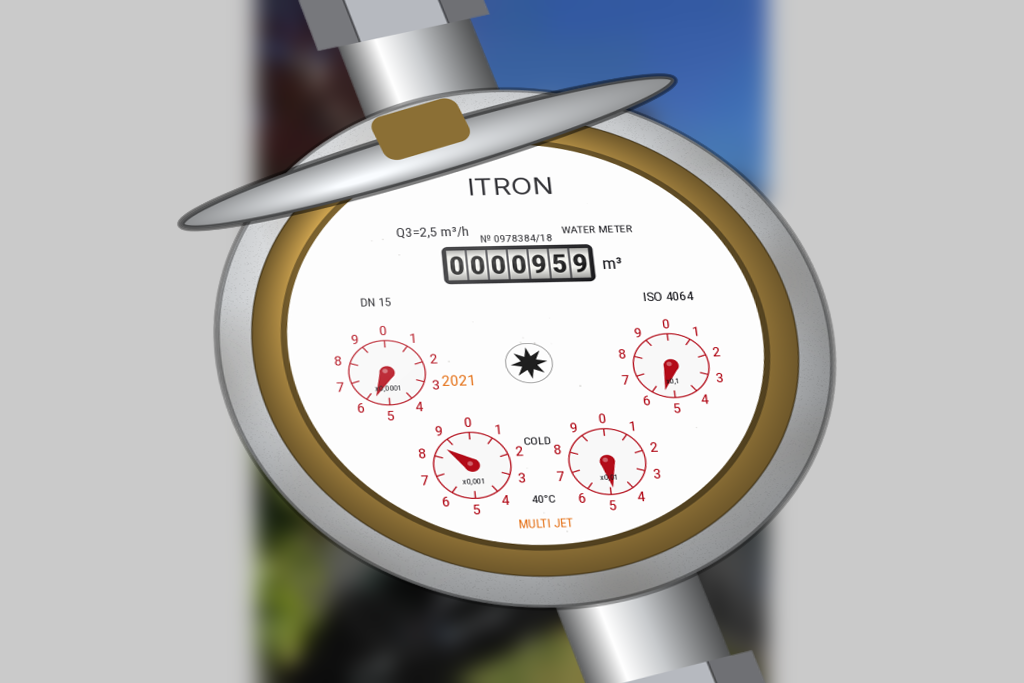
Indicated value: 959.5485 m³
